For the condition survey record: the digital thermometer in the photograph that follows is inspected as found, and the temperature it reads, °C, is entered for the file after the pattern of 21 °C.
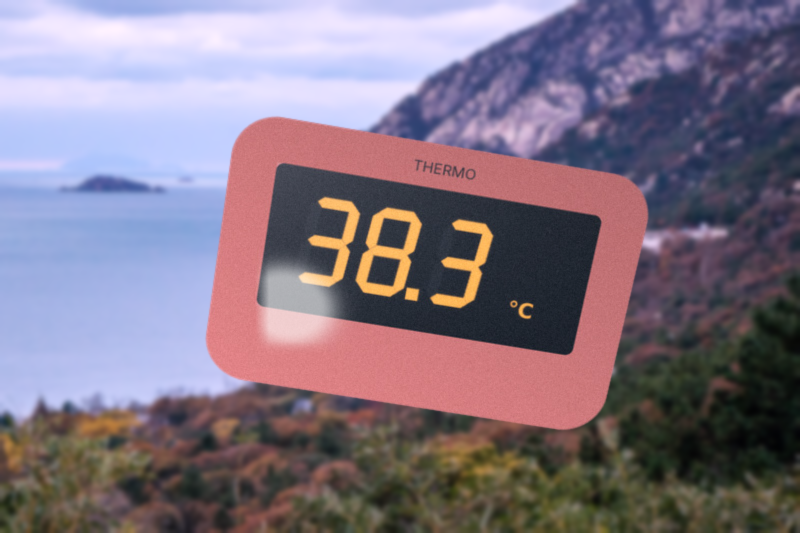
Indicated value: 38.3 °C
